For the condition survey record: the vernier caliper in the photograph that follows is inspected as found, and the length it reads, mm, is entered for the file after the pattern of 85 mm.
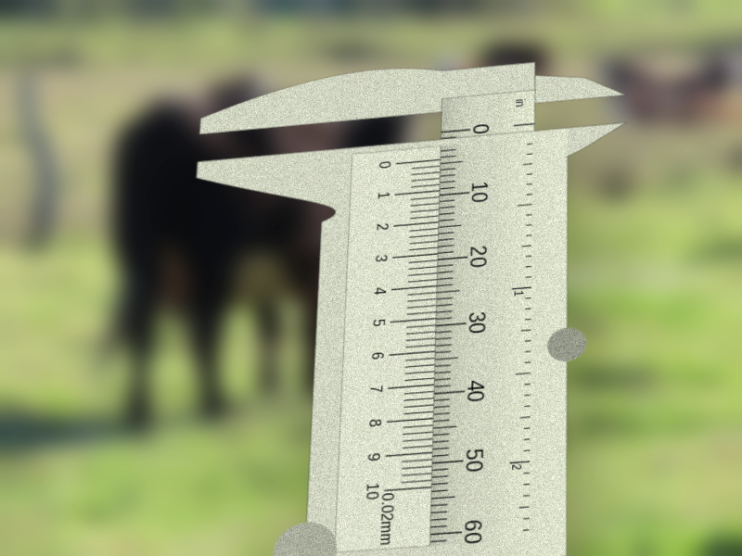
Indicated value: 4.4 mm
